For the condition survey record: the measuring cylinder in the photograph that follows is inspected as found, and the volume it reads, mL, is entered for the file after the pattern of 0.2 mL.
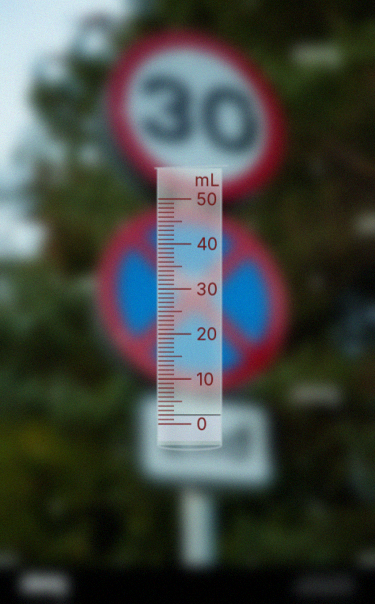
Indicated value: 2 mL
